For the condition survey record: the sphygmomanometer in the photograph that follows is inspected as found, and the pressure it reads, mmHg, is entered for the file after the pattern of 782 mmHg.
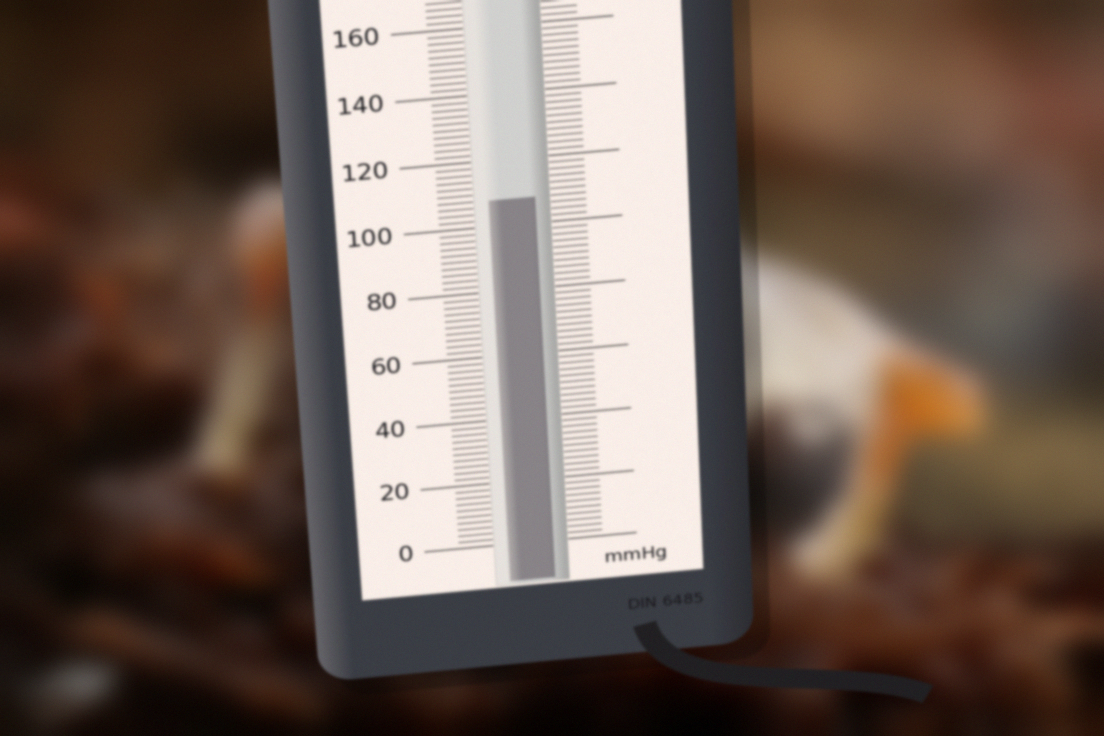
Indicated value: 108 mmHg
